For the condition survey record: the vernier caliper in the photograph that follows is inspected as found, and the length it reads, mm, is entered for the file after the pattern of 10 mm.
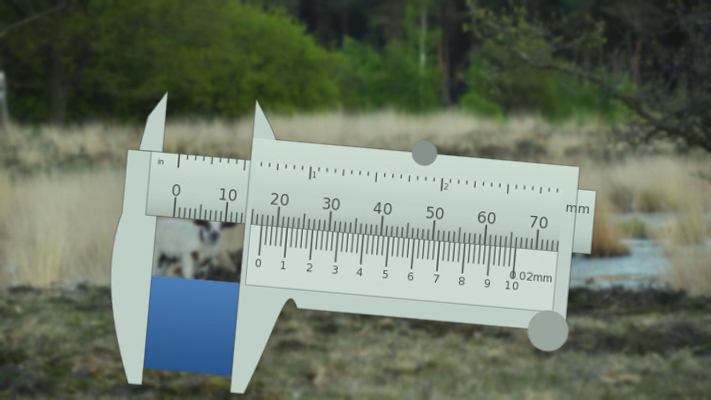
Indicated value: 17.0 mm
